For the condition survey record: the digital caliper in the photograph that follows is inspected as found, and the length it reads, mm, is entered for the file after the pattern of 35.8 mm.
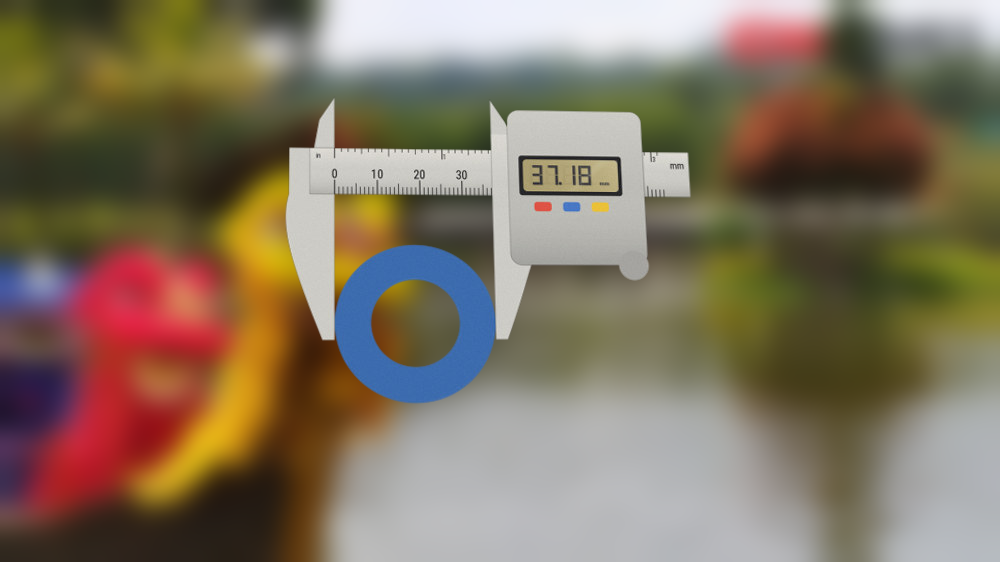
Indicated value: 37.18 mm
